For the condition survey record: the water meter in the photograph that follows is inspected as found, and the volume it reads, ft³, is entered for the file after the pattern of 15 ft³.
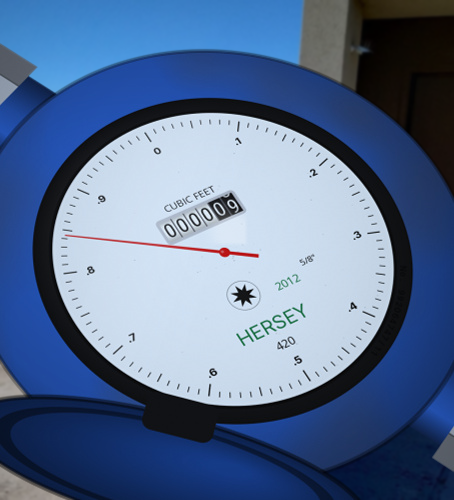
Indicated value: 8.84 ft³
